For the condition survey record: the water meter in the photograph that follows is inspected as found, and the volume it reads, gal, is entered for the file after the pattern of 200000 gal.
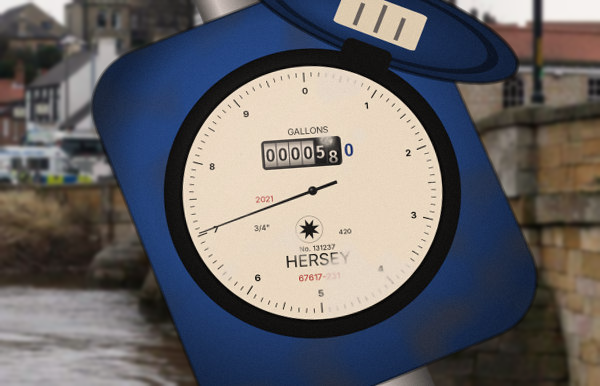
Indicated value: 577.0 gal
